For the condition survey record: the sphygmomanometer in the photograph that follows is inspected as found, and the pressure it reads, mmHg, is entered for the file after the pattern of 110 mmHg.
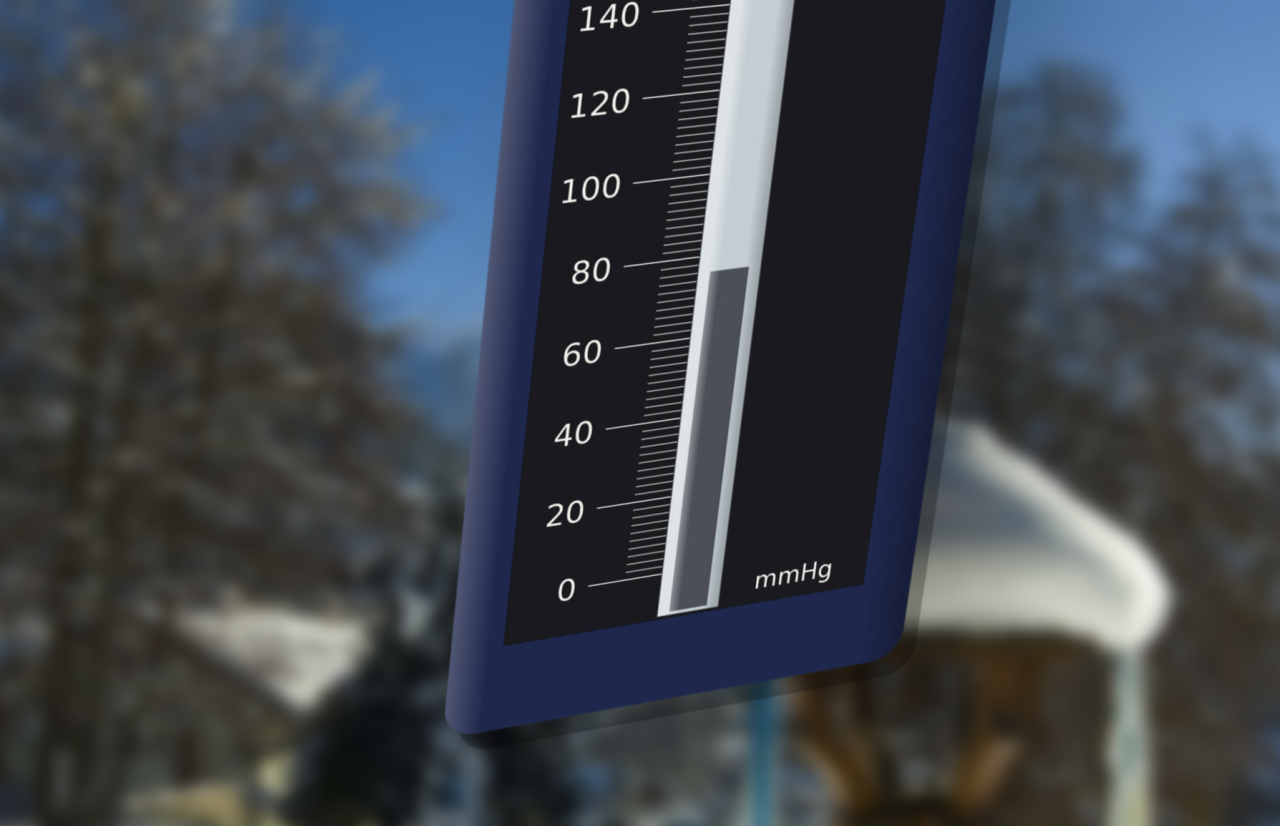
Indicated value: 76 mmHg
